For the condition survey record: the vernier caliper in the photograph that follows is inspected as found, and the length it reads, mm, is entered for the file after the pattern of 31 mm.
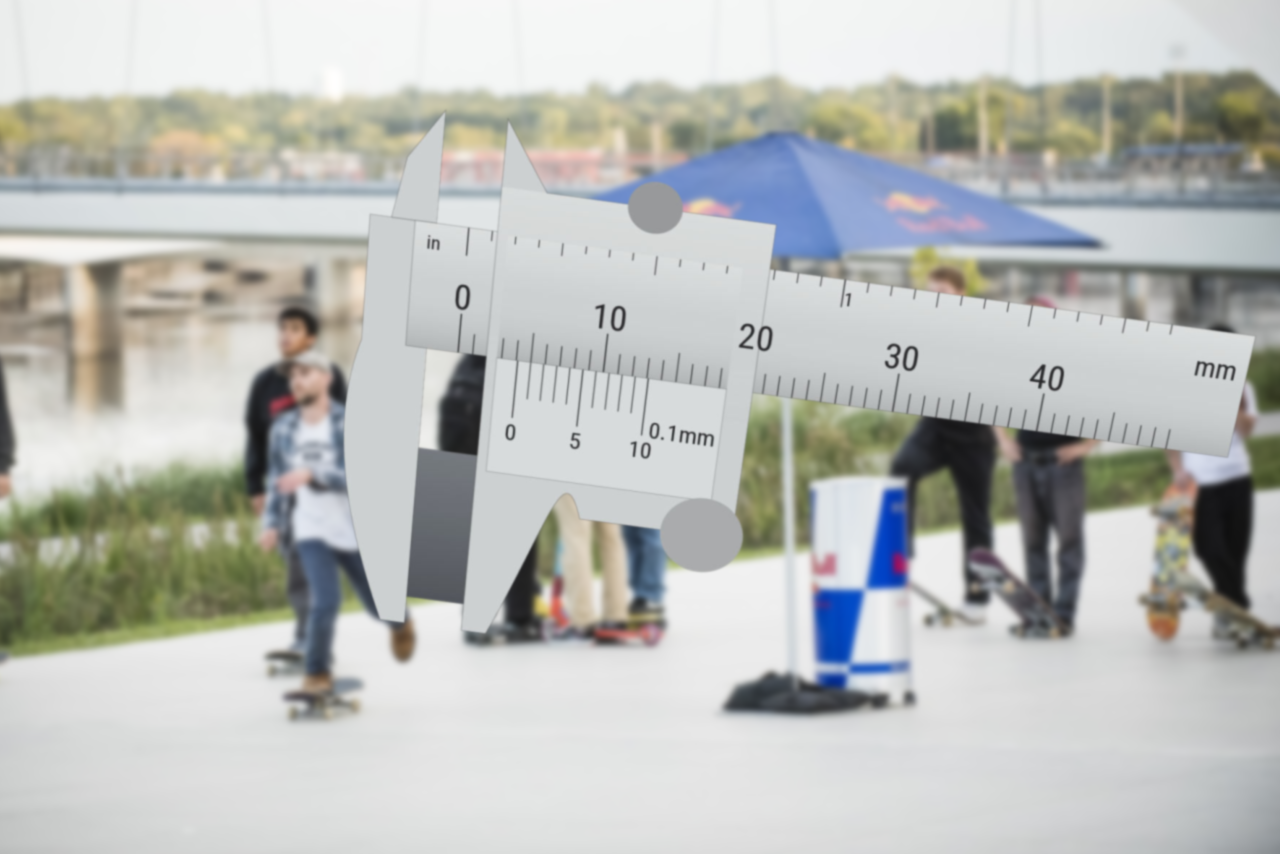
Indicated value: 4.1 mm
